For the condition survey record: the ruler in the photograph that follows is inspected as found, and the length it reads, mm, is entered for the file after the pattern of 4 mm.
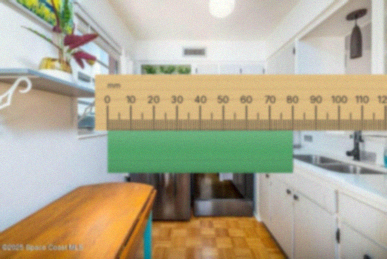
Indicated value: 80 mm
